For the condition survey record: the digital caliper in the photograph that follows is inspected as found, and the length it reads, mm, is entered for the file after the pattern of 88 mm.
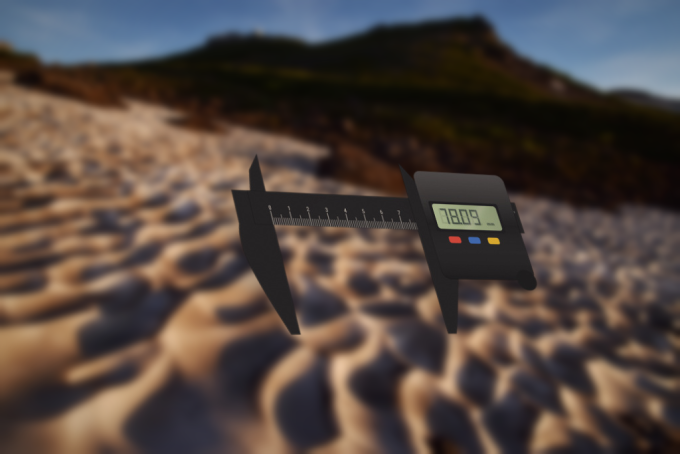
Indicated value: 78.09 mm
